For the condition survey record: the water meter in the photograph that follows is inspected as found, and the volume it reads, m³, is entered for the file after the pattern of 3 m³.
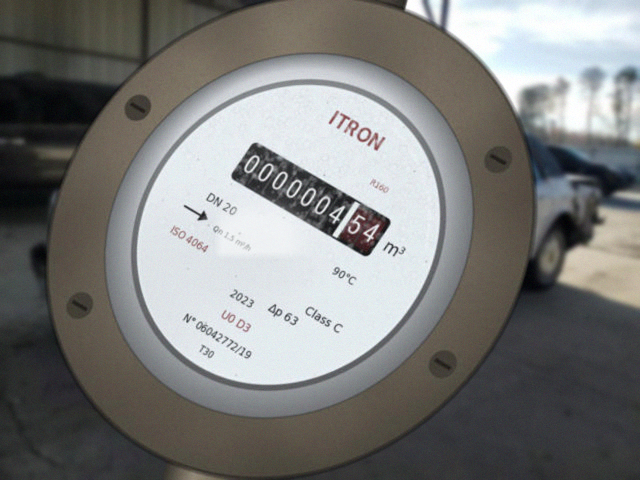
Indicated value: 4.54 m³
